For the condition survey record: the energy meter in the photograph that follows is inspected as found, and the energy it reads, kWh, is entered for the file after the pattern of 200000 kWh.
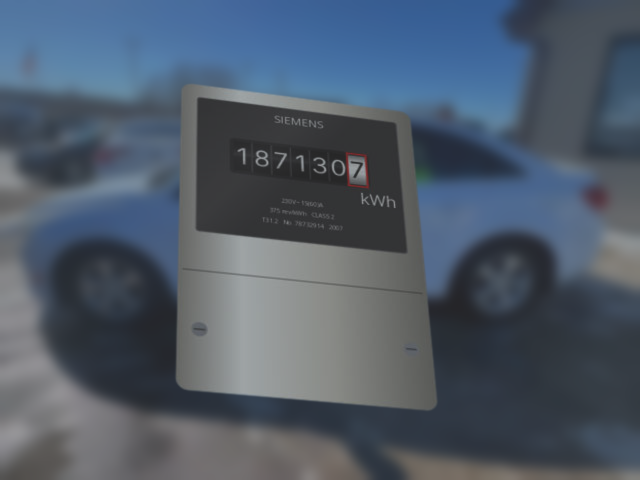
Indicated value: 187130.7 kWh
